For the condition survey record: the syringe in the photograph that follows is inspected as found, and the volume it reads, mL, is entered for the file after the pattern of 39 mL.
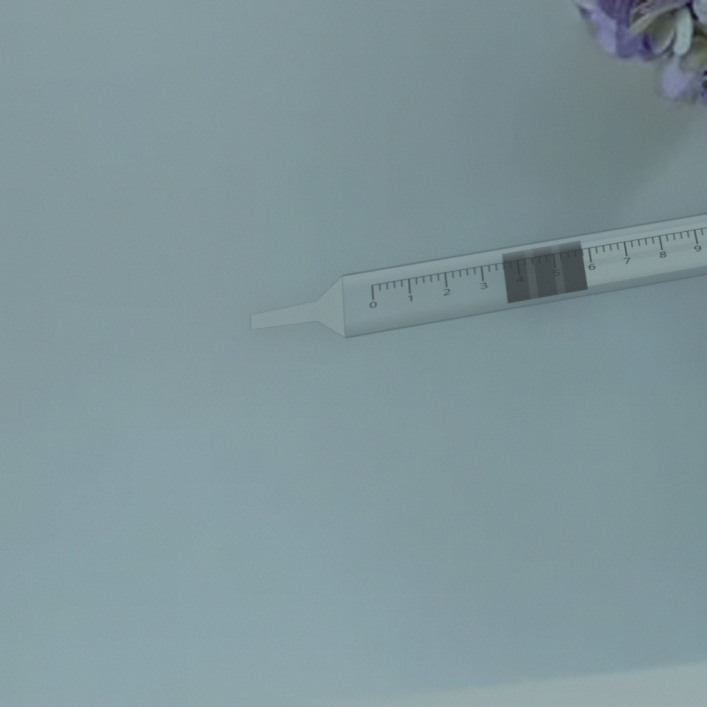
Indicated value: 3.6 mL
